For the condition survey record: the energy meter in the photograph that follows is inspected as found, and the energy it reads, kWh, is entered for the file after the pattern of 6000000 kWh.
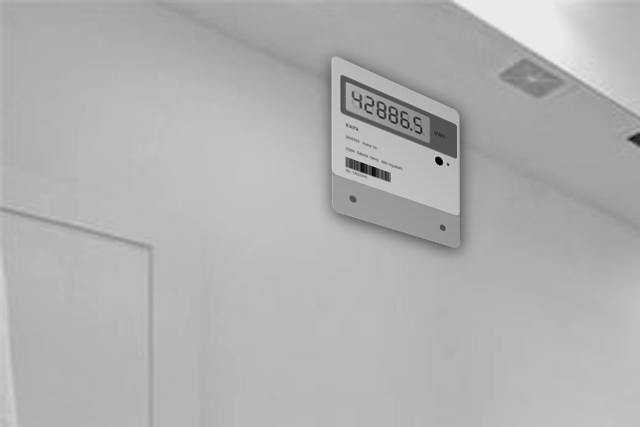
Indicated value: 42886.5 kWh
